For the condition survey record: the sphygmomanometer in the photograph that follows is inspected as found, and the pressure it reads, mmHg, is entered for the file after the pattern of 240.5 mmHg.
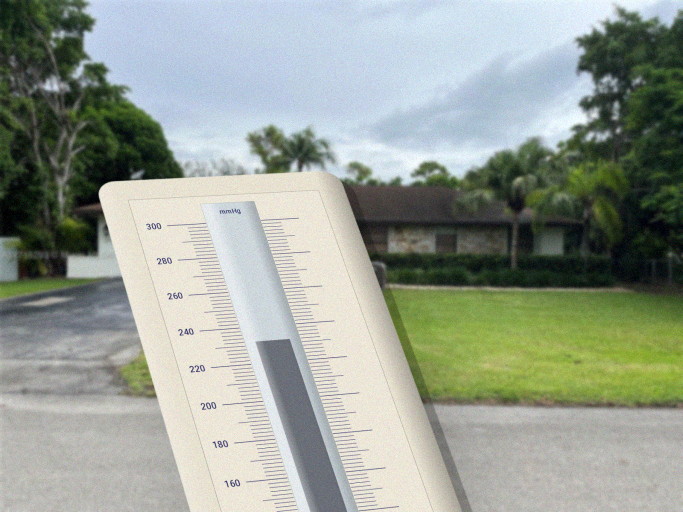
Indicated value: 232 mmHg
